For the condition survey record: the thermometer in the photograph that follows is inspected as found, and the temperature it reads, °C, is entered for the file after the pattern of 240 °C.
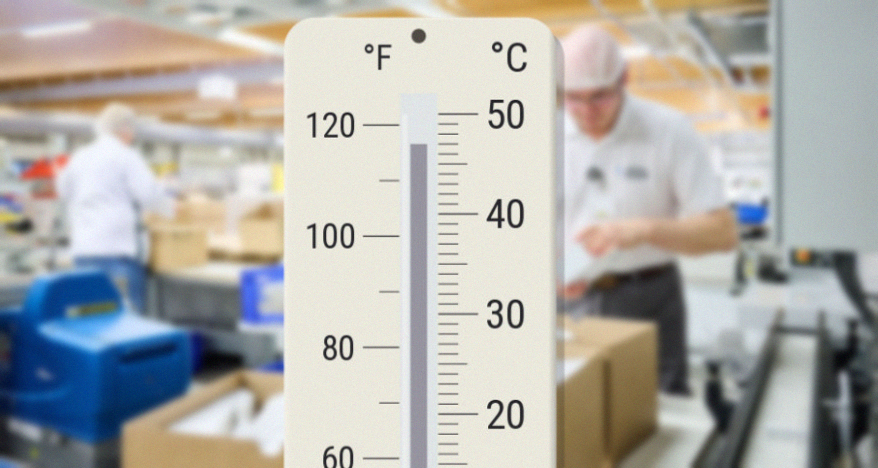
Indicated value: 47 °C
